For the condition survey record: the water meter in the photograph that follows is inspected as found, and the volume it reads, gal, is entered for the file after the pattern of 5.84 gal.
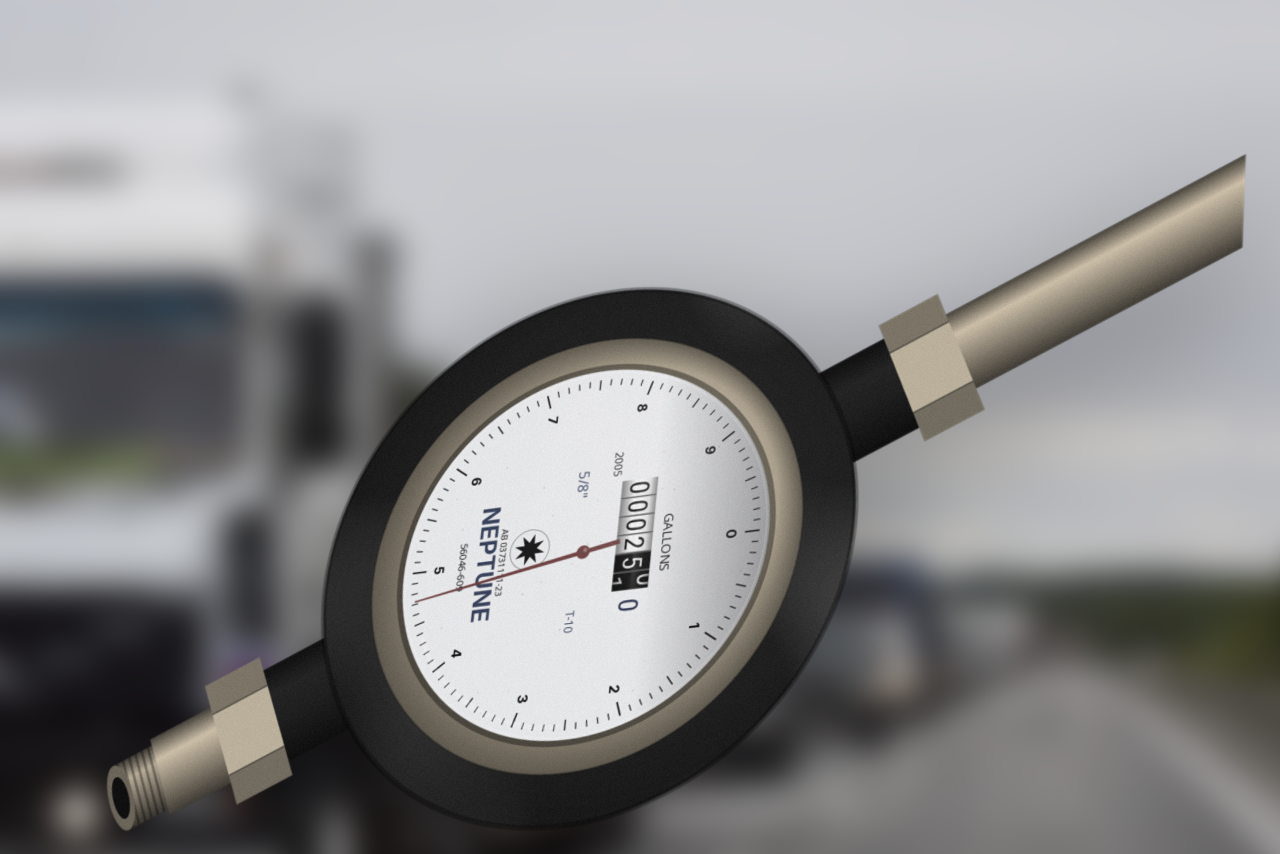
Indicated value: 2504.7 gal
